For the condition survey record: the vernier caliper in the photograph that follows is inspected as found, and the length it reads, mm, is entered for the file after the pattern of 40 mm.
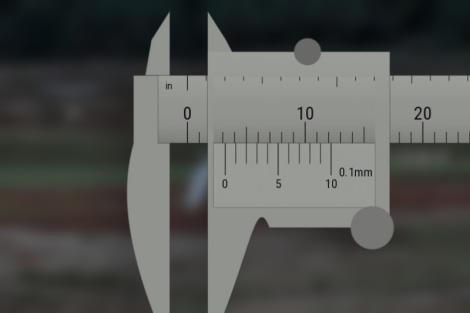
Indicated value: 3.2 mm
